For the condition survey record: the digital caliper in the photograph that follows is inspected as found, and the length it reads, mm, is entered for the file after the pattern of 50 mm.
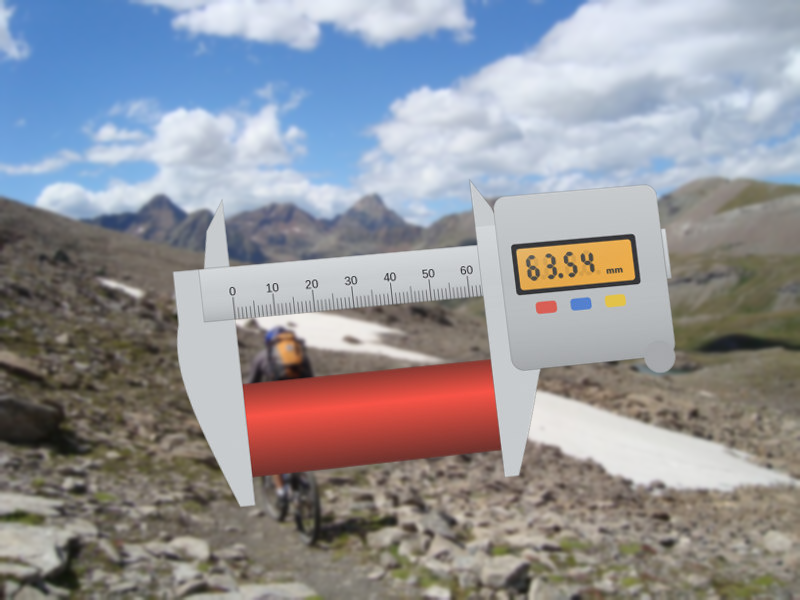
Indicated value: 63.54 mm
